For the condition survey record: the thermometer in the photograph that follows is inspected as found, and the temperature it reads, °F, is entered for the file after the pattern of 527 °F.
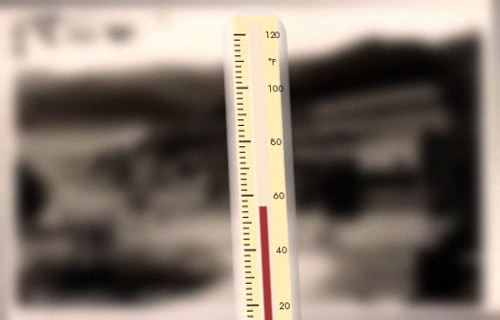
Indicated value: 56 °F
